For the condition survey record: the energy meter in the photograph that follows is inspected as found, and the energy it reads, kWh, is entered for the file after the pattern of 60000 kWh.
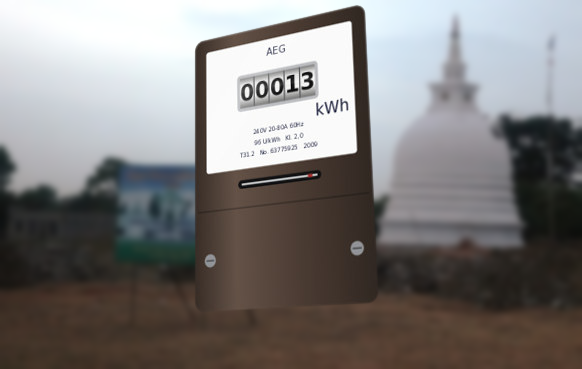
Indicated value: 13 kWh
